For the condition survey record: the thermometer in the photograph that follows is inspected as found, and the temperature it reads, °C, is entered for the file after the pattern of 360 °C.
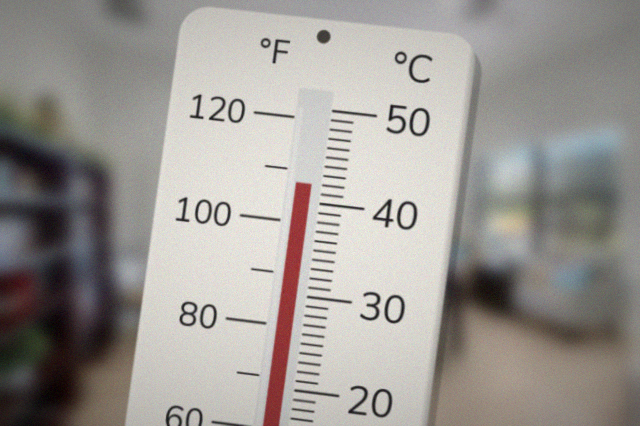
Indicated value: 42 °C
